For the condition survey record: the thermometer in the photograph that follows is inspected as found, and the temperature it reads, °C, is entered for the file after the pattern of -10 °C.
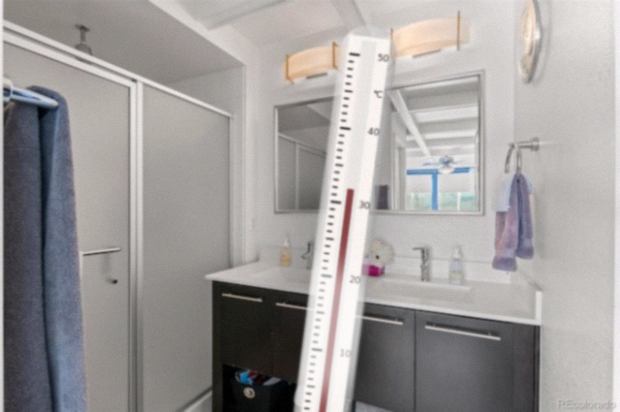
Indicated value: 32 °C
